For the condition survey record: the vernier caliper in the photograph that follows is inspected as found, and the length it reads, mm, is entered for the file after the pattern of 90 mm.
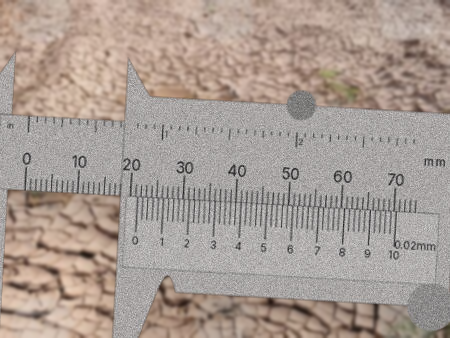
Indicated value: 21.4 mm
